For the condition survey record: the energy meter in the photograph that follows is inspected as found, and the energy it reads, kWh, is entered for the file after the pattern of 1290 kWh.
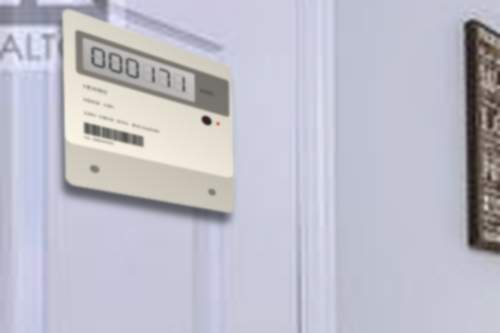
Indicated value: 171 kWh
